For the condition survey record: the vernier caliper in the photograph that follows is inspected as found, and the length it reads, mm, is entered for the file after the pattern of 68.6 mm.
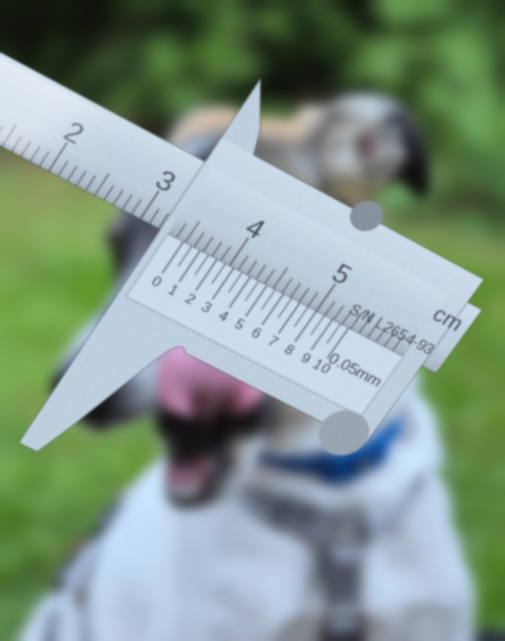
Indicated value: 34.8 mm
